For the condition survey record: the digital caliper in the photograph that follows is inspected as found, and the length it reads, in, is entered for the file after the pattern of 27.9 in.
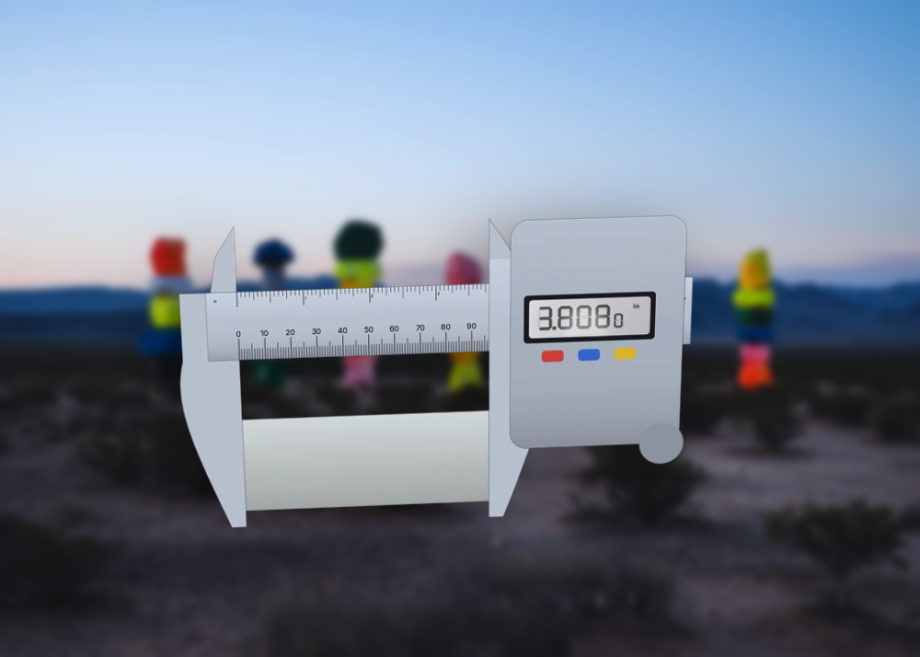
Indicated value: 3.8080 in
